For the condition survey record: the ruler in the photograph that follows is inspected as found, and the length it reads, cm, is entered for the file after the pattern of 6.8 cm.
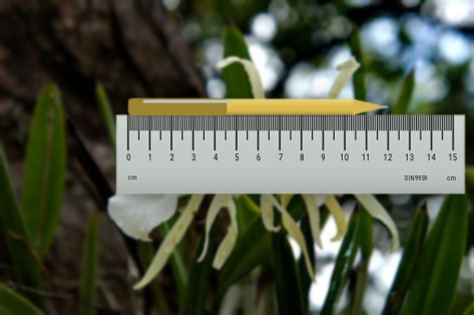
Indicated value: 12 cm
